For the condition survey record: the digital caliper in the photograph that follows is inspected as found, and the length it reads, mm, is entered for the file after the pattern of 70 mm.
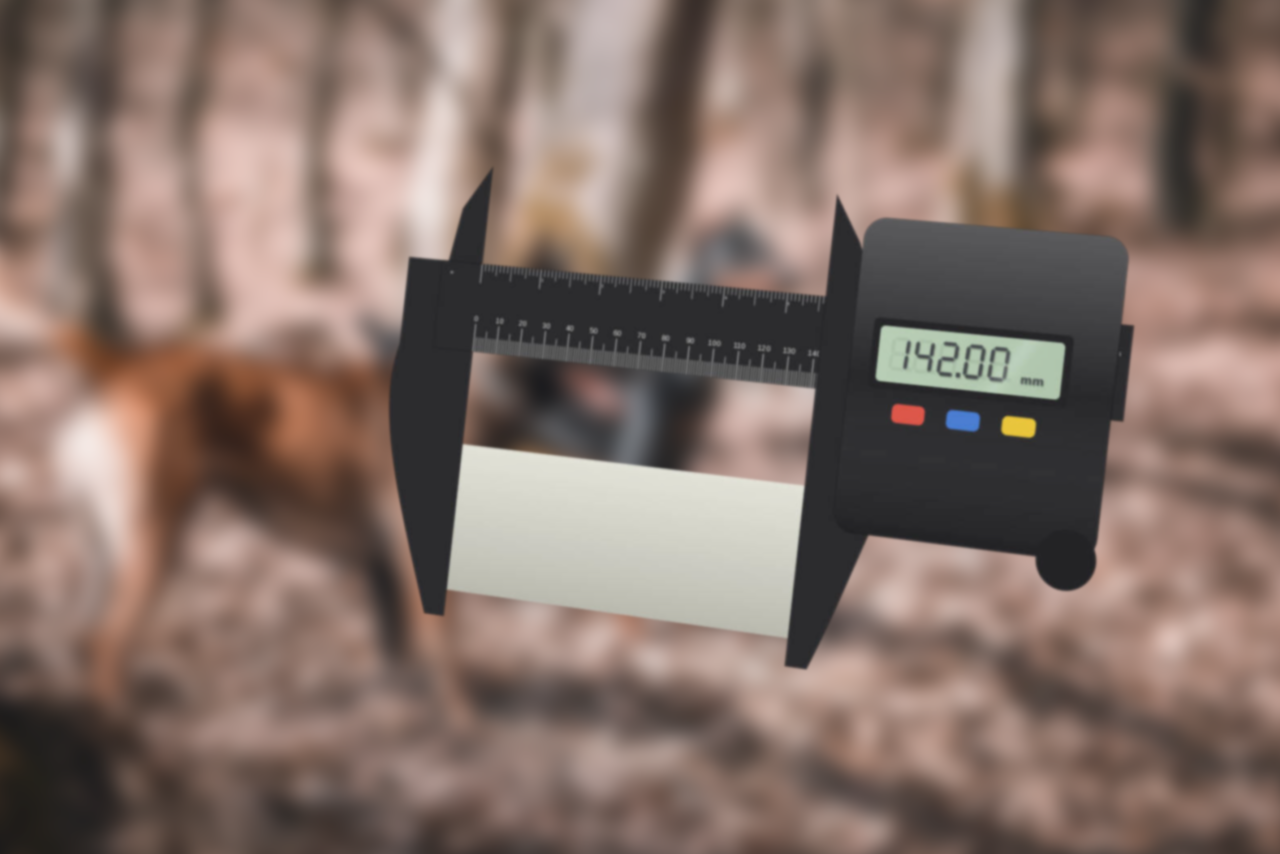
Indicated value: 142.00 mm
